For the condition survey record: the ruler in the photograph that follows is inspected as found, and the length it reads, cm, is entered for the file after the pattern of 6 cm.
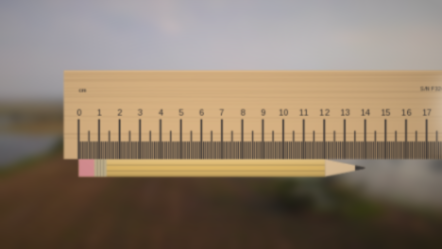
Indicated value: 14 cm
